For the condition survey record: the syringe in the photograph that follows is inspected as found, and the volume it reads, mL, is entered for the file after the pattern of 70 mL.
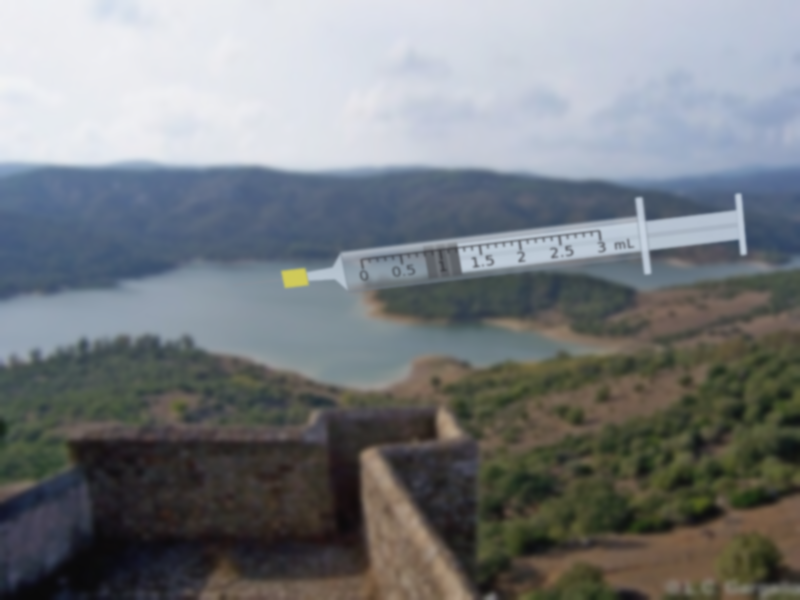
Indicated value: 0.8 mL
